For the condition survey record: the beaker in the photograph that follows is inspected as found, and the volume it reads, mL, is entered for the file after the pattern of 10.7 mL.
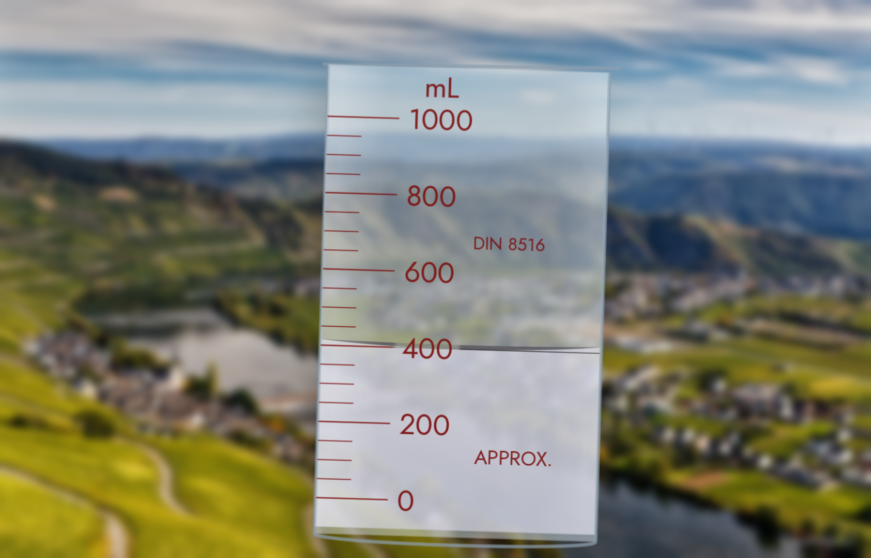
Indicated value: 400 mL
